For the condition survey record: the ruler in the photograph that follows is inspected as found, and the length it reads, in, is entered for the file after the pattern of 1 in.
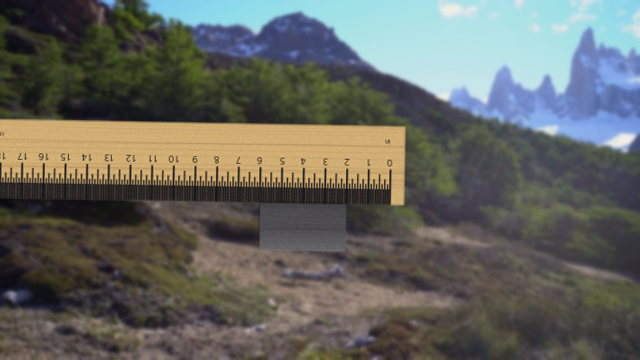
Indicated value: 4 in
